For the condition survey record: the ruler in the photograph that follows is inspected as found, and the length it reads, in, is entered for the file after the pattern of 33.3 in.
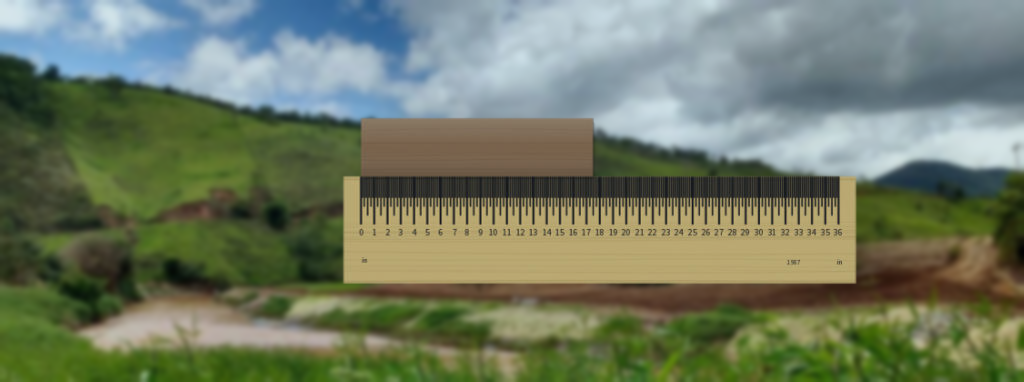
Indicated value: 17.5 in
